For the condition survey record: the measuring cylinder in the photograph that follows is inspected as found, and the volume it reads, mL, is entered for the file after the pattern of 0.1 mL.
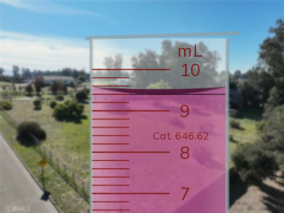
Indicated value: 9.4 mL
